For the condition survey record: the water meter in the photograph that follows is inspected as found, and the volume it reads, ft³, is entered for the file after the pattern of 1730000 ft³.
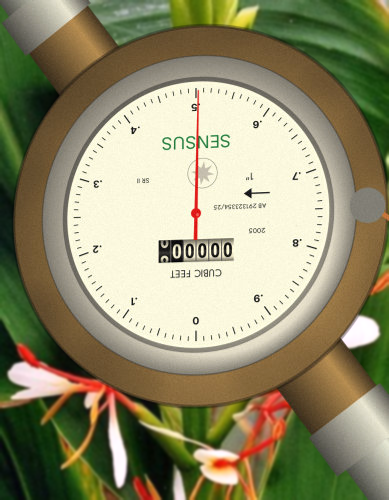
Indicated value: 8.50 ft³
